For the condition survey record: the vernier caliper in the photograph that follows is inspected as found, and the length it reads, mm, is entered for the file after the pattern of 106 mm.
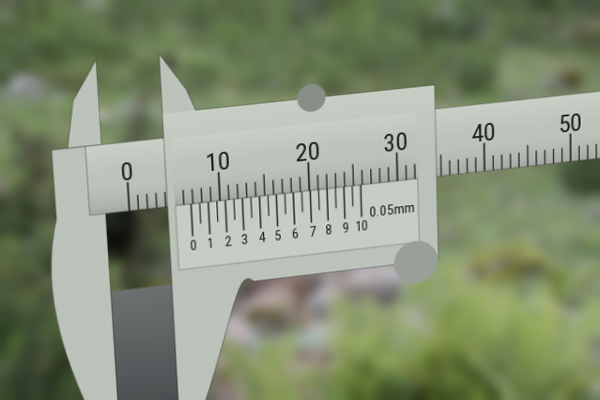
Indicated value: 6.8 mm
